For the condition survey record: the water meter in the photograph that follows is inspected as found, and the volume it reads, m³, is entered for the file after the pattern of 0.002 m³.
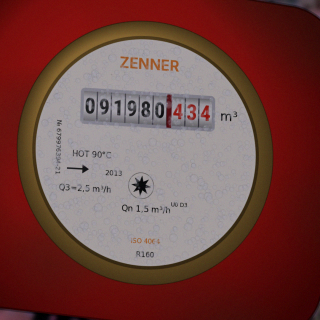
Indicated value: 91980.434 m³
